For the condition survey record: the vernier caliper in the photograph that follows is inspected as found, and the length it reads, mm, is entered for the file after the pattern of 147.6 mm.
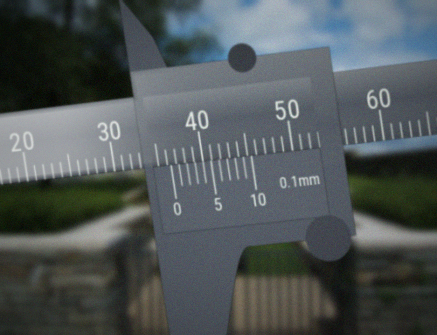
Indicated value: 36.4 mm
